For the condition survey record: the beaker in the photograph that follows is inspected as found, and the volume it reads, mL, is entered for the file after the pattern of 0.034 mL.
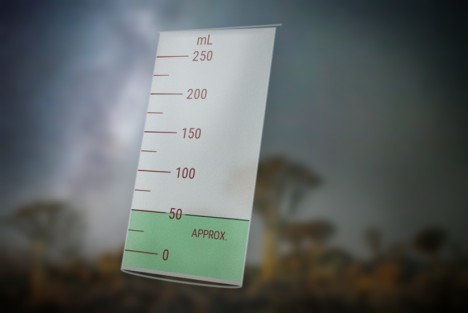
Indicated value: 50 mL
